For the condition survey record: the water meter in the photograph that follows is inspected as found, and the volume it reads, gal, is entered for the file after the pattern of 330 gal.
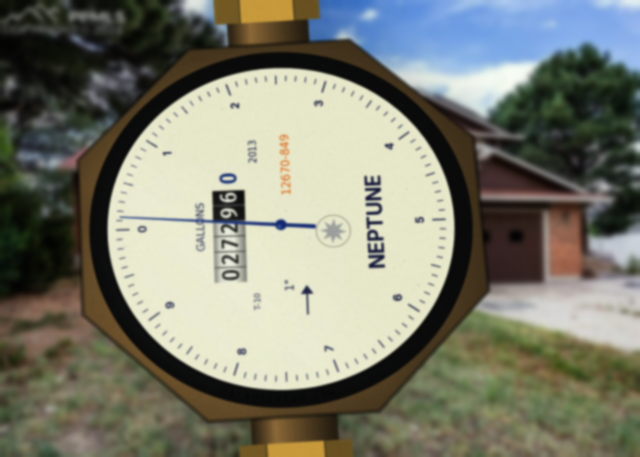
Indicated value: 272960.1 gal
